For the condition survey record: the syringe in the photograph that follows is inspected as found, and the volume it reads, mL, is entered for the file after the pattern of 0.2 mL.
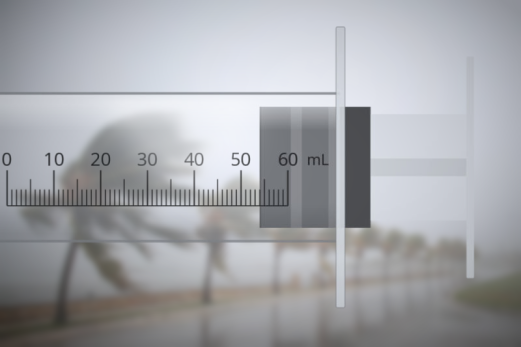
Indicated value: 54 mL
